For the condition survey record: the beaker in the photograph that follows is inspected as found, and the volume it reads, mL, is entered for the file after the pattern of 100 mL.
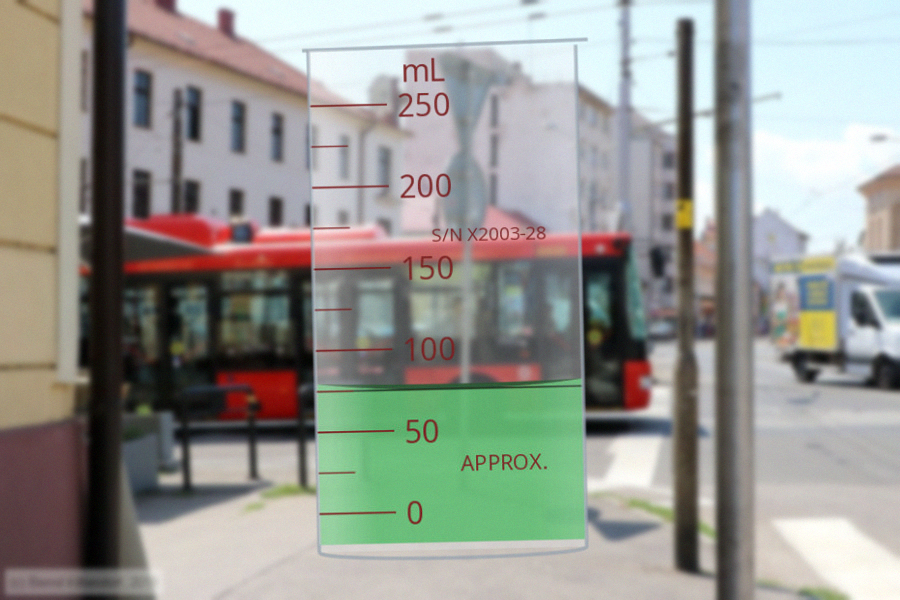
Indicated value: 75 mL
